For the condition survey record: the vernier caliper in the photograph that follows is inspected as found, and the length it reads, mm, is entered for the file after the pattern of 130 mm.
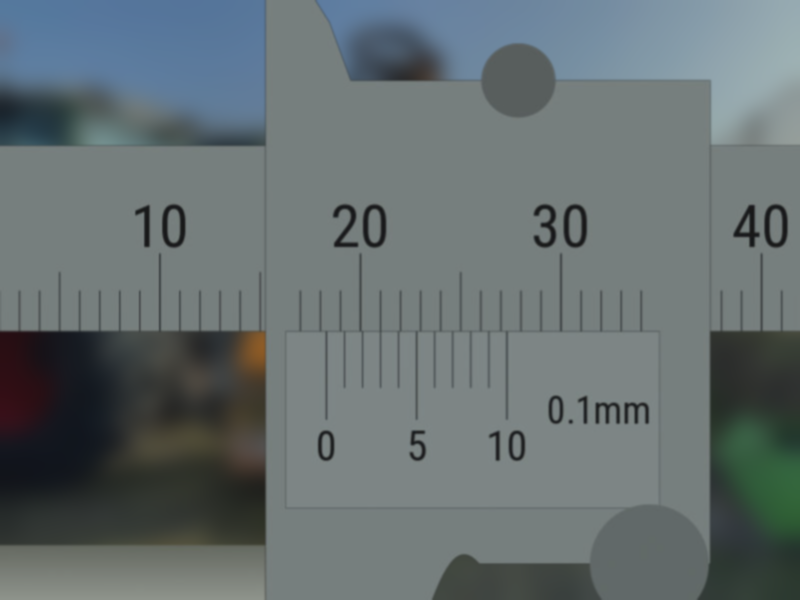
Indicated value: 18.3 mm
